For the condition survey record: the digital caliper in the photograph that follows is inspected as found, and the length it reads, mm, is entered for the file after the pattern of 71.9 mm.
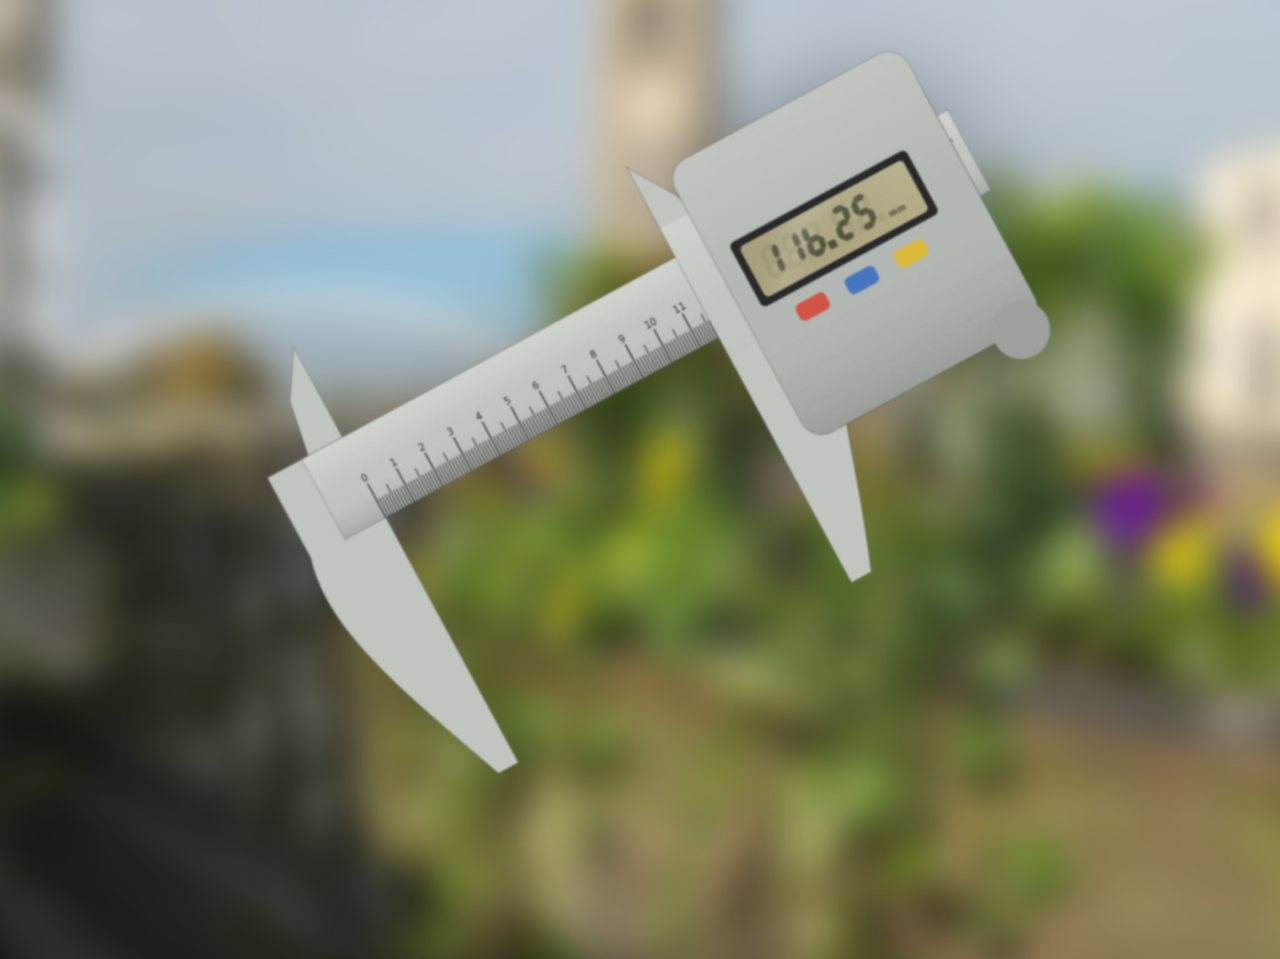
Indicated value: 116.25 mm
